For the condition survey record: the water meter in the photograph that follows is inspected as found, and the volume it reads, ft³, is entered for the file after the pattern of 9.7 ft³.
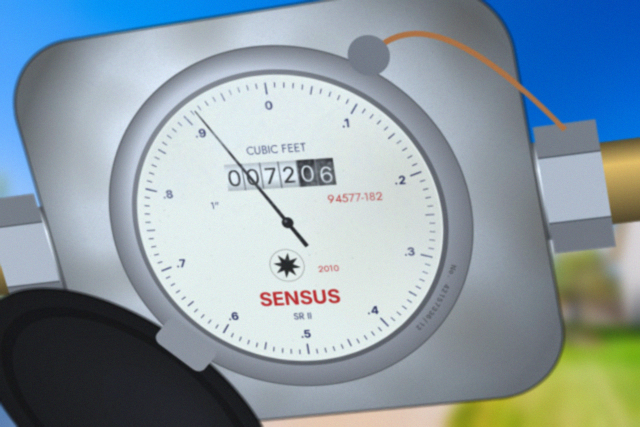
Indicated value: 7205.91 ft³
